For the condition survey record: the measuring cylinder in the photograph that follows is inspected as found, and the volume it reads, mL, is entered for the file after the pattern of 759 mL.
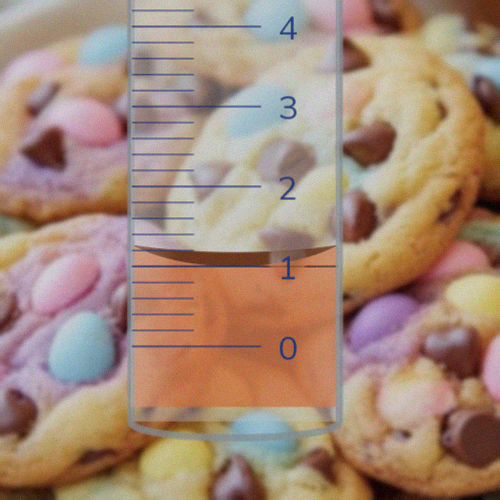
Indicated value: 1 mL
